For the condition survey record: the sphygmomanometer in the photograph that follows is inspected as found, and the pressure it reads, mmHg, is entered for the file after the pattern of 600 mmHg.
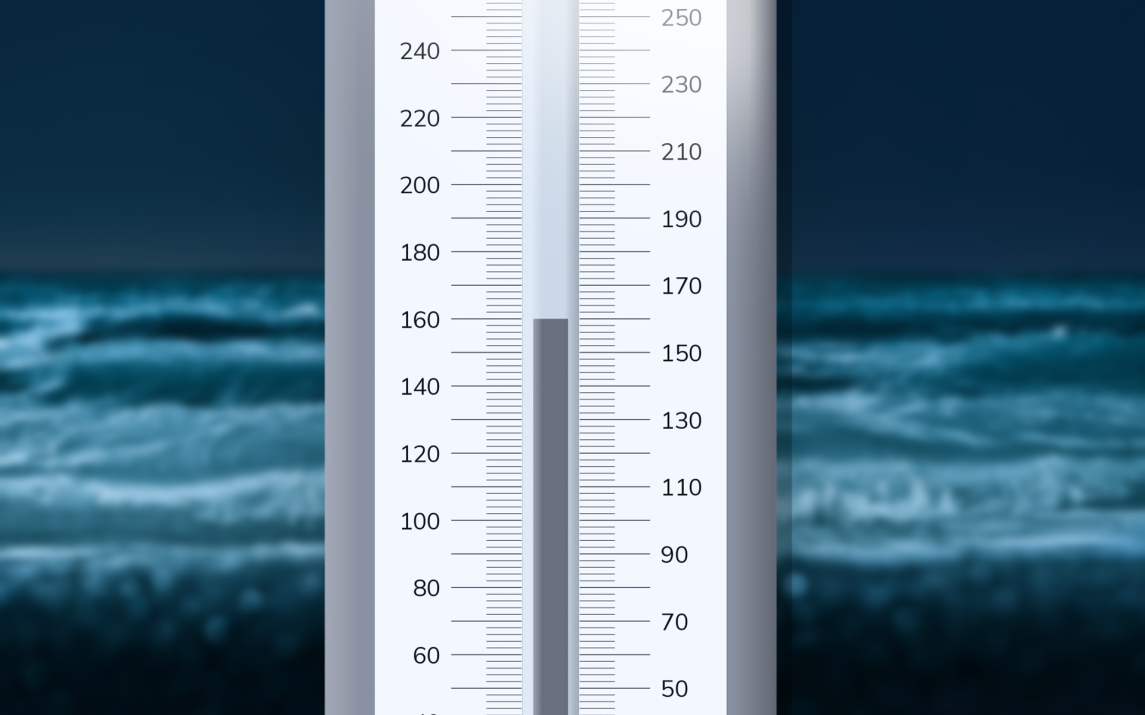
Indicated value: 160 mmHg
